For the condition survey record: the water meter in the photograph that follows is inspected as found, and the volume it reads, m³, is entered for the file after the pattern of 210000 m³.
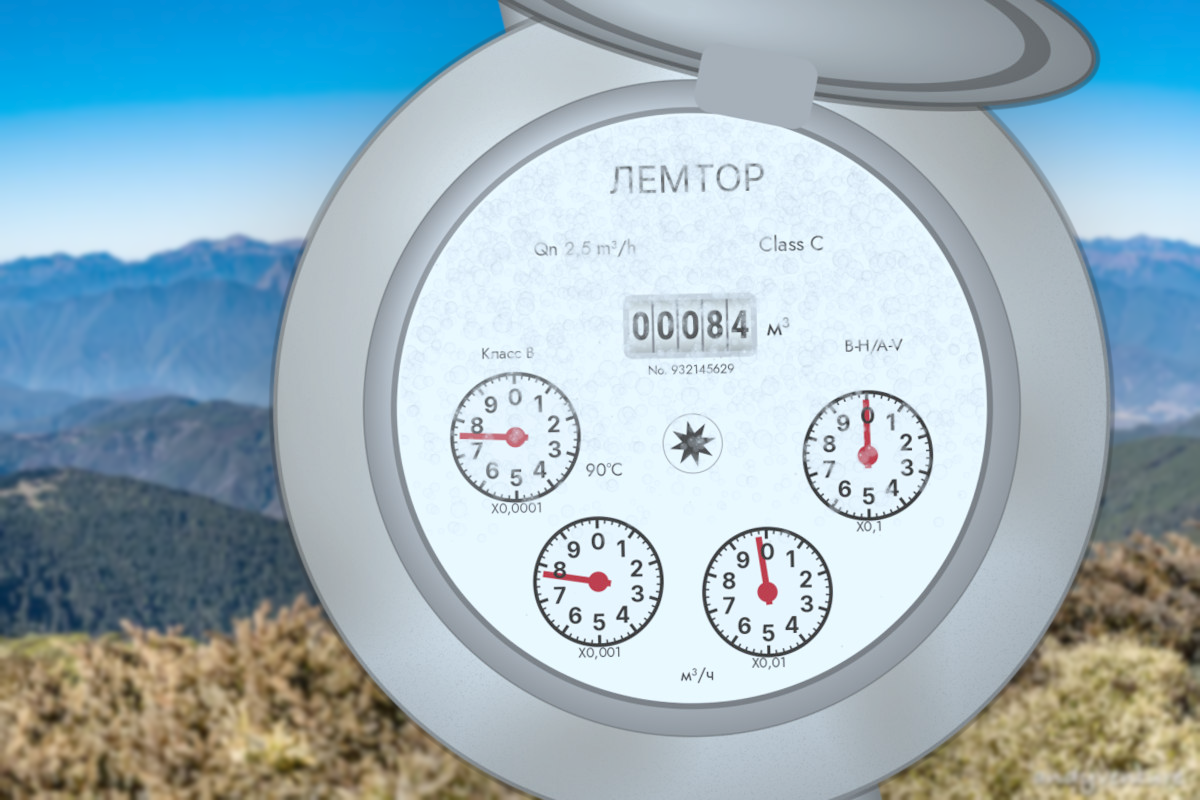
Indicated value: 83.9977 m³
